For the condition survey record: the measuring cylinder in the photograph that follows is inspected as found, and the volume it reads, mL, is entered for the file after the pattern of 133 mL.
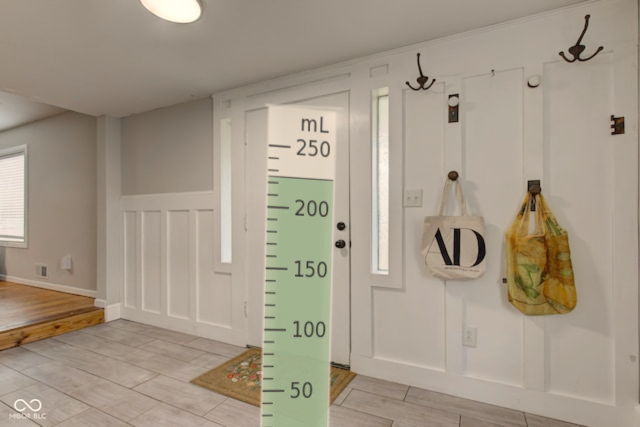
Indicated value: 225 mL
